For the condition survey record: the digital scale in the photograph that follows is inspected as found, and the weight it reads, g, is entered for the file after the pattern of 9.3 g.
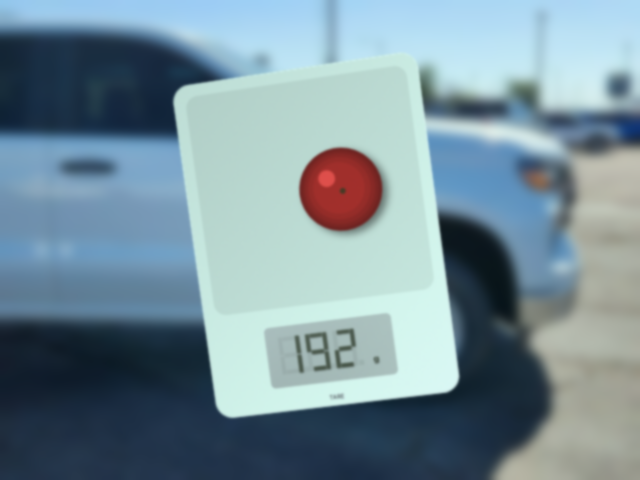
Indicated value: 192 g
